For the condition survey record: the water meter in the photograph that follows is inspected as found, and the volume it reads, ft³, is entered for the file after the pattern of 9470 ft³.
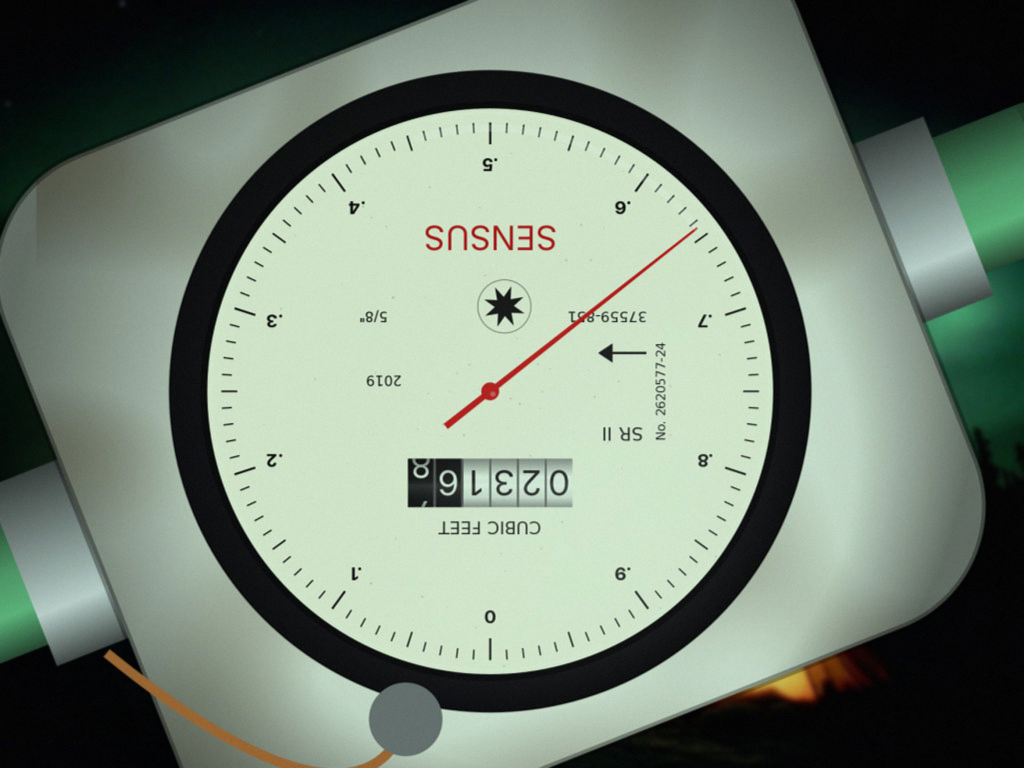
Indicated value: 23167.64 ft³
